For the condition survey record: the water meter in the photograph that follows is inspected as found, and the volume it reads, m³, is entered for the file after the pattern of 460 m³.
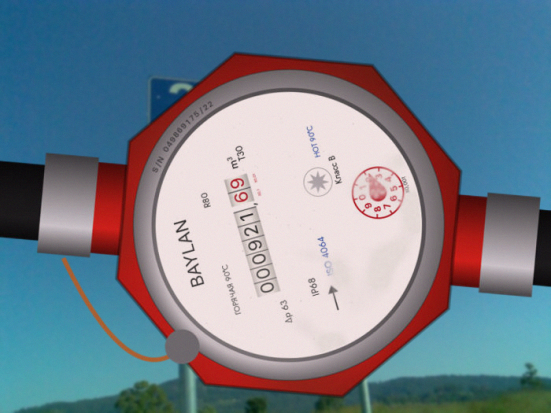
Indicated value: 921.692 m³
